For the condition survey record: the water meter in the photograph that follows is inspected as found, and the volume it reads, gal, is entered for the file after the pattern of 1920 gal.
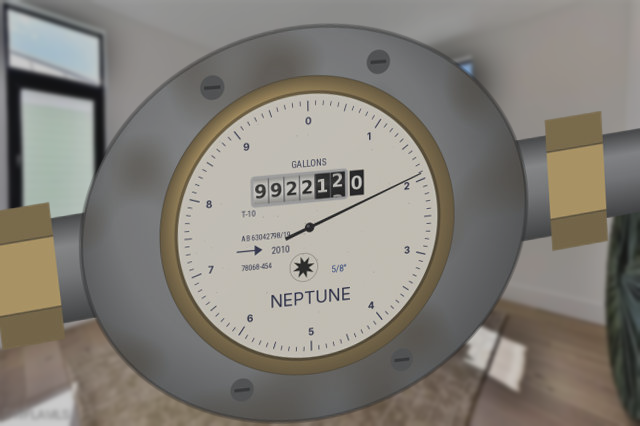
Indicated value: 9922121.9 gal
